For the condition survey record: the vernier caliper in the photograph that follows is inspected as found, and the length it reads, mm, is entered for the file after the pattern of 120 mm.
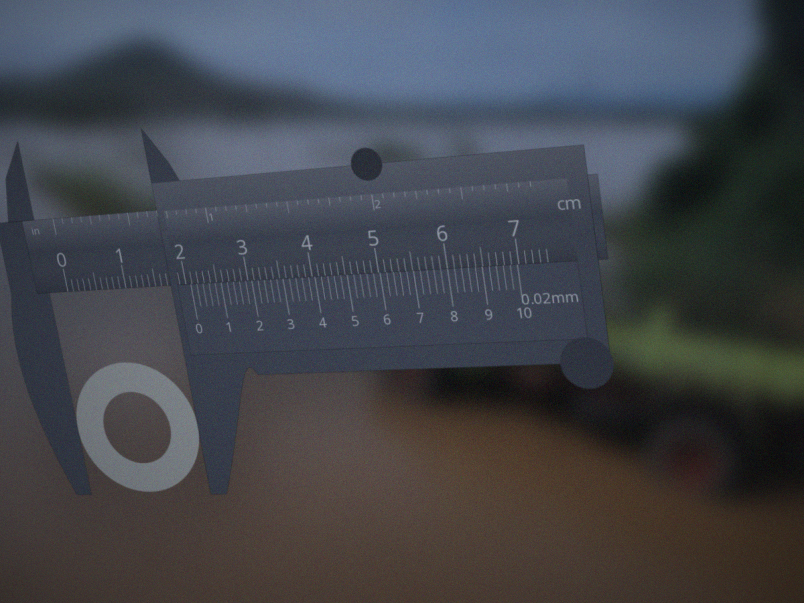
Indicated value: 20.8 mm
